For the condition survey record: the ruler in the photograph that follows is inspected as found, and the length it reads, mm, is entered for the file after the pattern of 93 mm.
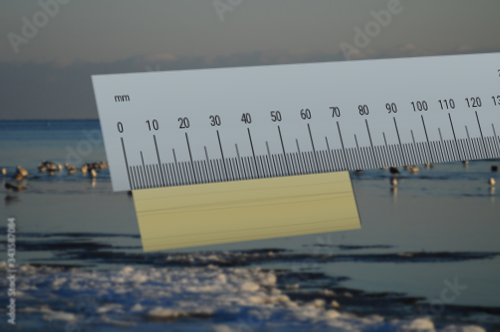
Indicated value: 70 mm
